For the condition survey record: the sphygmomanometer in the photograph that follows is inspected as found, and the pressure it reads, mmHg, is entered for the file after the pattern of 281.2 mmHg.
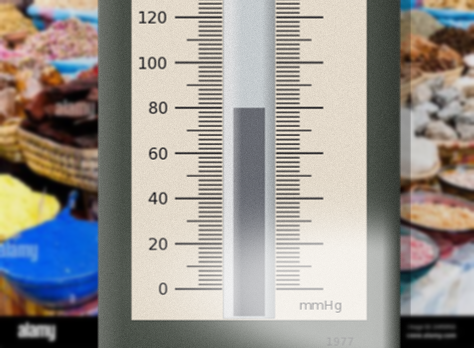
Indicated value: 80 mmHg
